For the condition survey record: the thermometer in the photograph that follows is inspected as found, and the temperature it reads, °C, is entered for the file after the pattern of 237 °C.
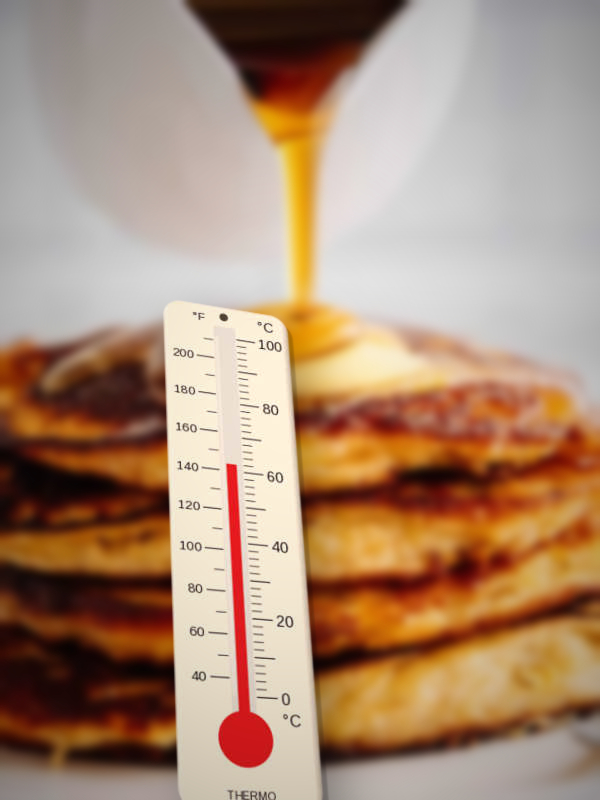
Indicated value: 62 °C
